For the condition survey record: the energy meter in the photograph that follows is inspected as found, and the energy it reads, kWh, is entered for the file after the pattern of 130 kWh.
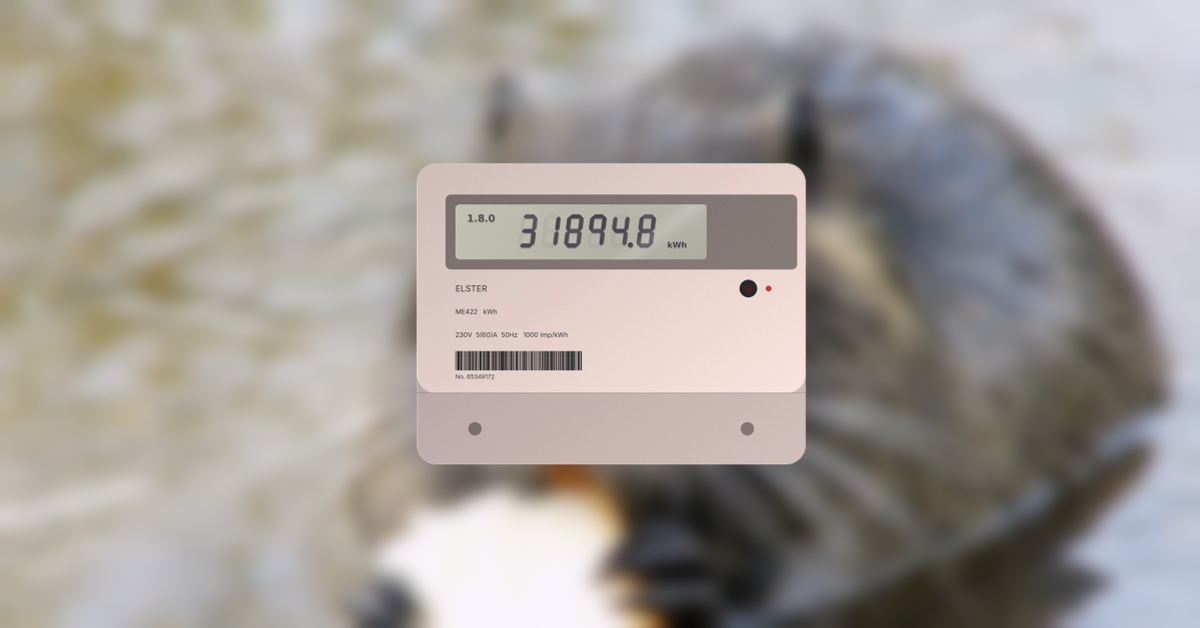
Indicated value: 31894.8 kWh
